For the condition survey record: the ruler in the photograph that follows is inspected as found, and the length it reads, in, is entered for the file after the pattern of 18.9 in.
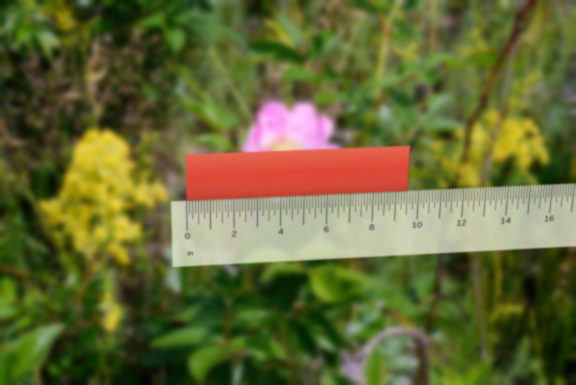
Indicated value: 9.5 in
